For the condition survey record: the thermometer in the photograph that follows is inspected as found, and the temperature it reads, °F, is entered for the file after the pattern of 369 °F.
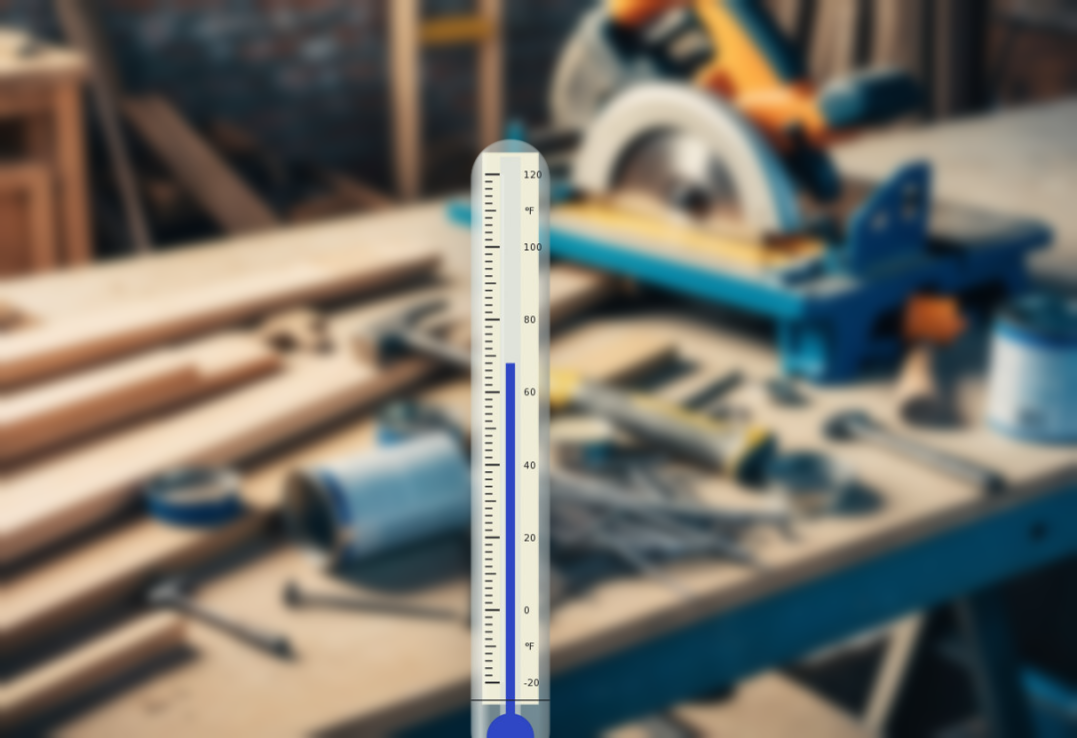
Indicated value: 68 °F
